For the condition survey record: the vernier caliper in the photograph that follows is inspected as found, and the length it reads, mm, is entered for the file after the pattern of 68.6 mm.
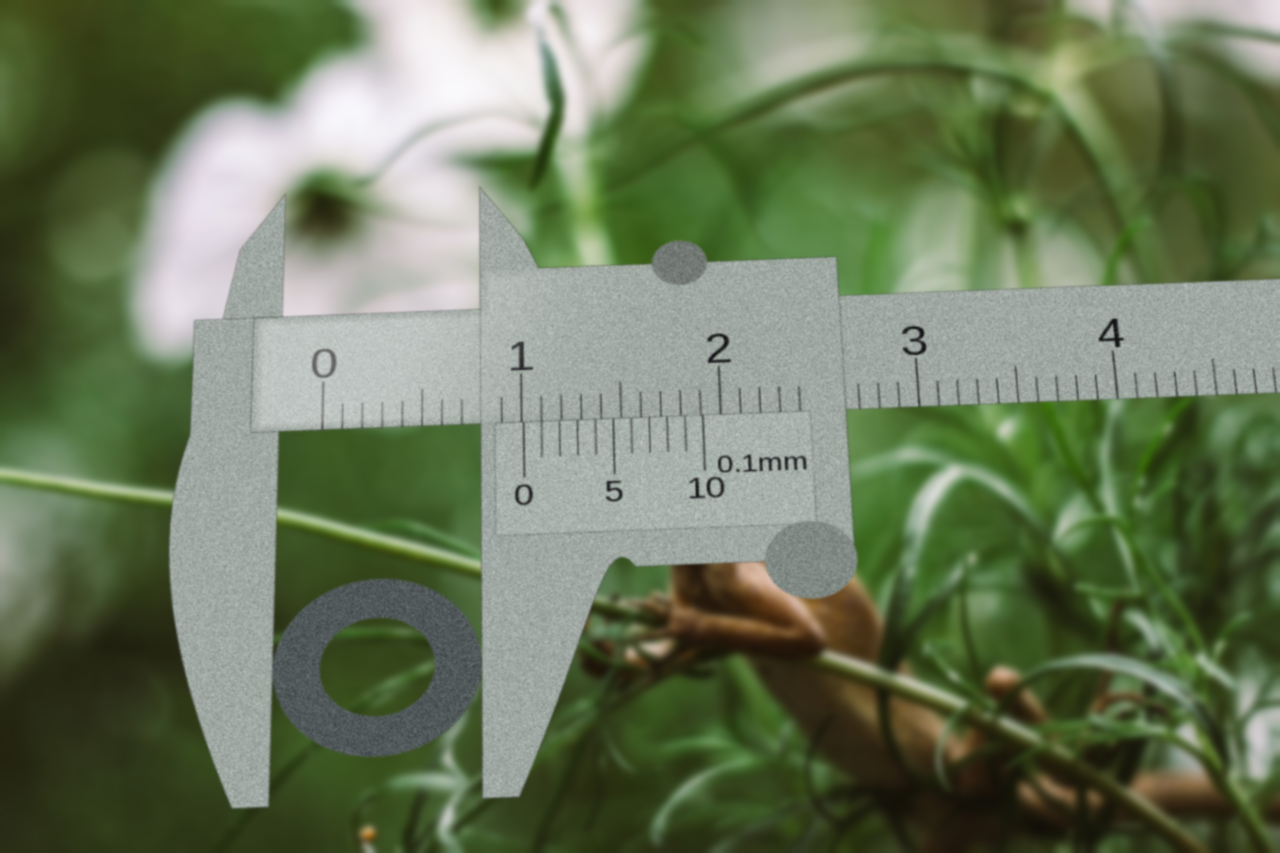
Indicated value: 10.1 mm
